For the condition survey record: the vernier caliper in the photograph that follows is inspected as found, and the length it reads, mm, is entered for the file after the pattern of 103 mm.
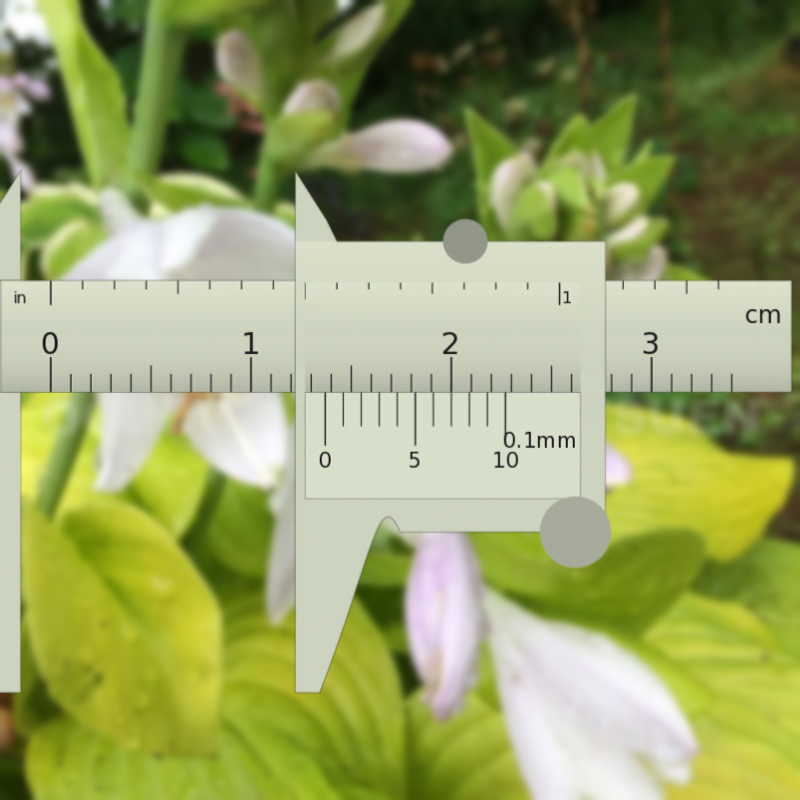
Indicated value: 13.7 mm
